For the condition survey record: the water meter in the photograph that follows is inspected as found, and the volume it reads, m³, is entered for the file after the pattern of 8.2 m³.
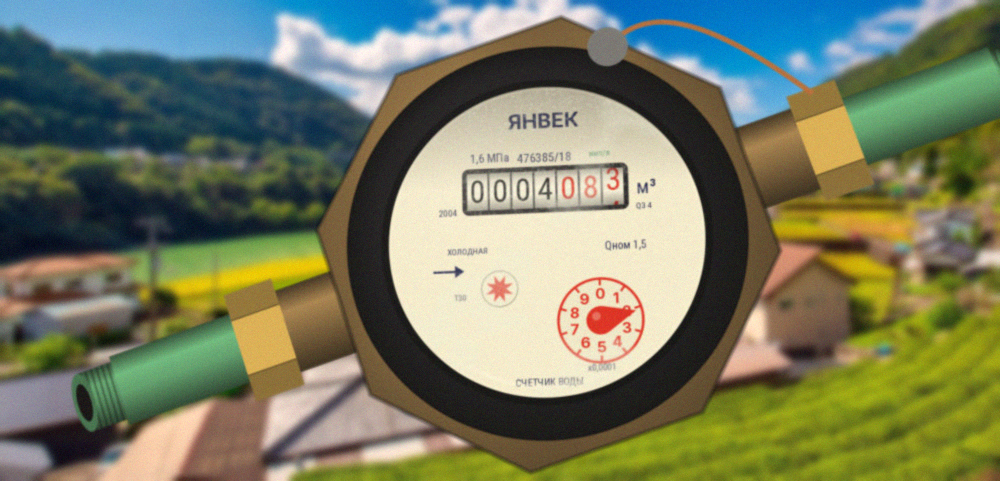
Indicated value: 4.0832 m³
